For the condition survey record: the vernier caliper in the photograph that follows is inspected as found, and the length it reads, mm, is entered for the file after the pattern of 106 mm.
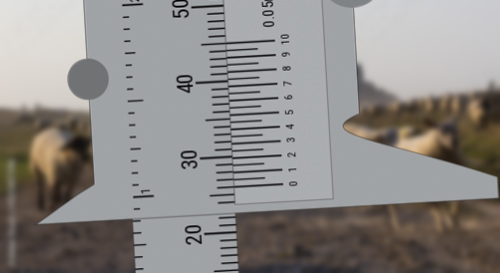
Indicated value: 26.0 mm
